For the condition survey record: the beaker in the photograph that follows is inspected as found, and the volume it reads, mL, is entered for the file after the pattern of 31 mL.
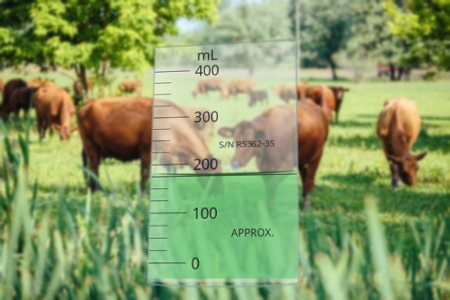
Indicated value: 175 mL
